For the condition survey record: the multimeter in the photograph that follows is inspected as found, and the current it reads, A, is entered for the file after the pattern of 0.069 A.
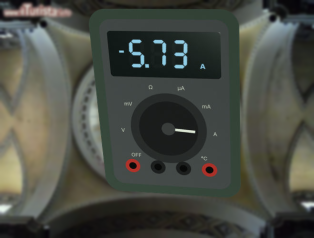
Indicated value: -5.73 A
